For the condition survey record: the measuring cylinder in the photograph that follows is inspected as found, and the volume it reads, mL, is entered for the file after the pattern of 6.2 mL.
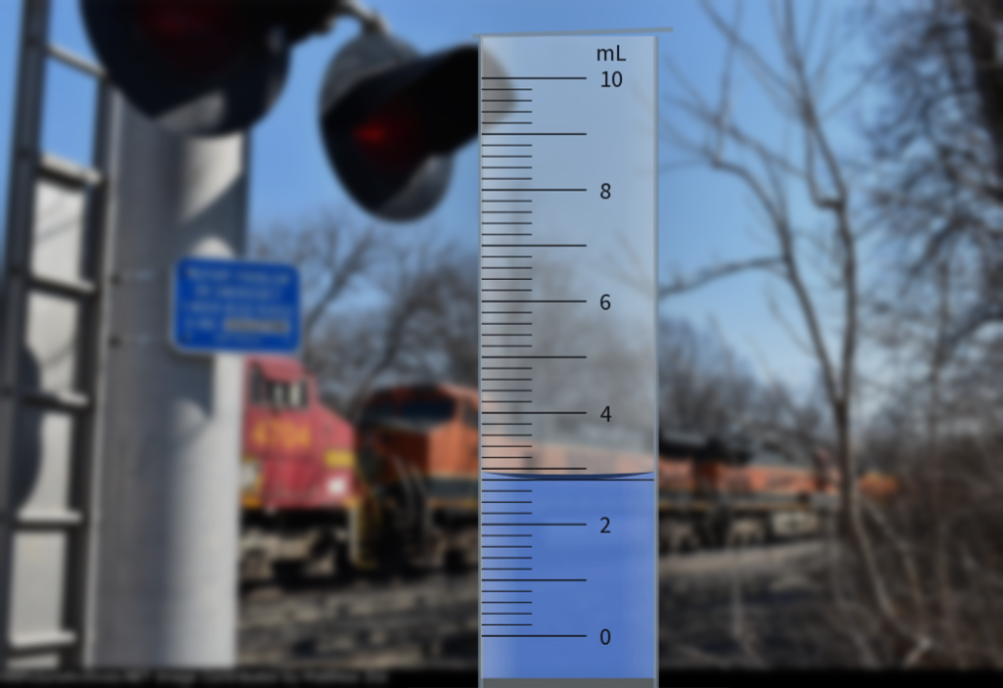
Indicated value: 2.8 mL
